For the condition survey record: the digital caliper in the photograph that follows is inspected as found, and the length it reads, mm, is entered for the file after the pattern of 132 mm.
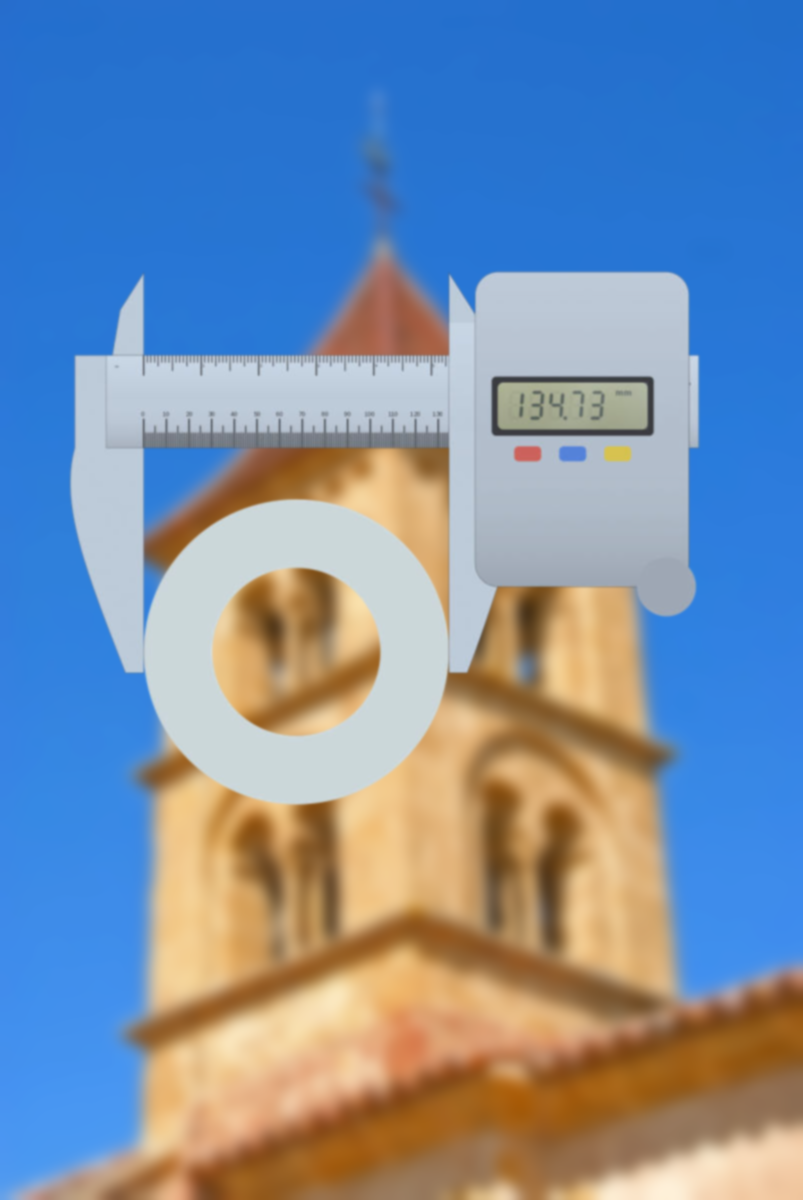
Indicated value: 134.73 mm
